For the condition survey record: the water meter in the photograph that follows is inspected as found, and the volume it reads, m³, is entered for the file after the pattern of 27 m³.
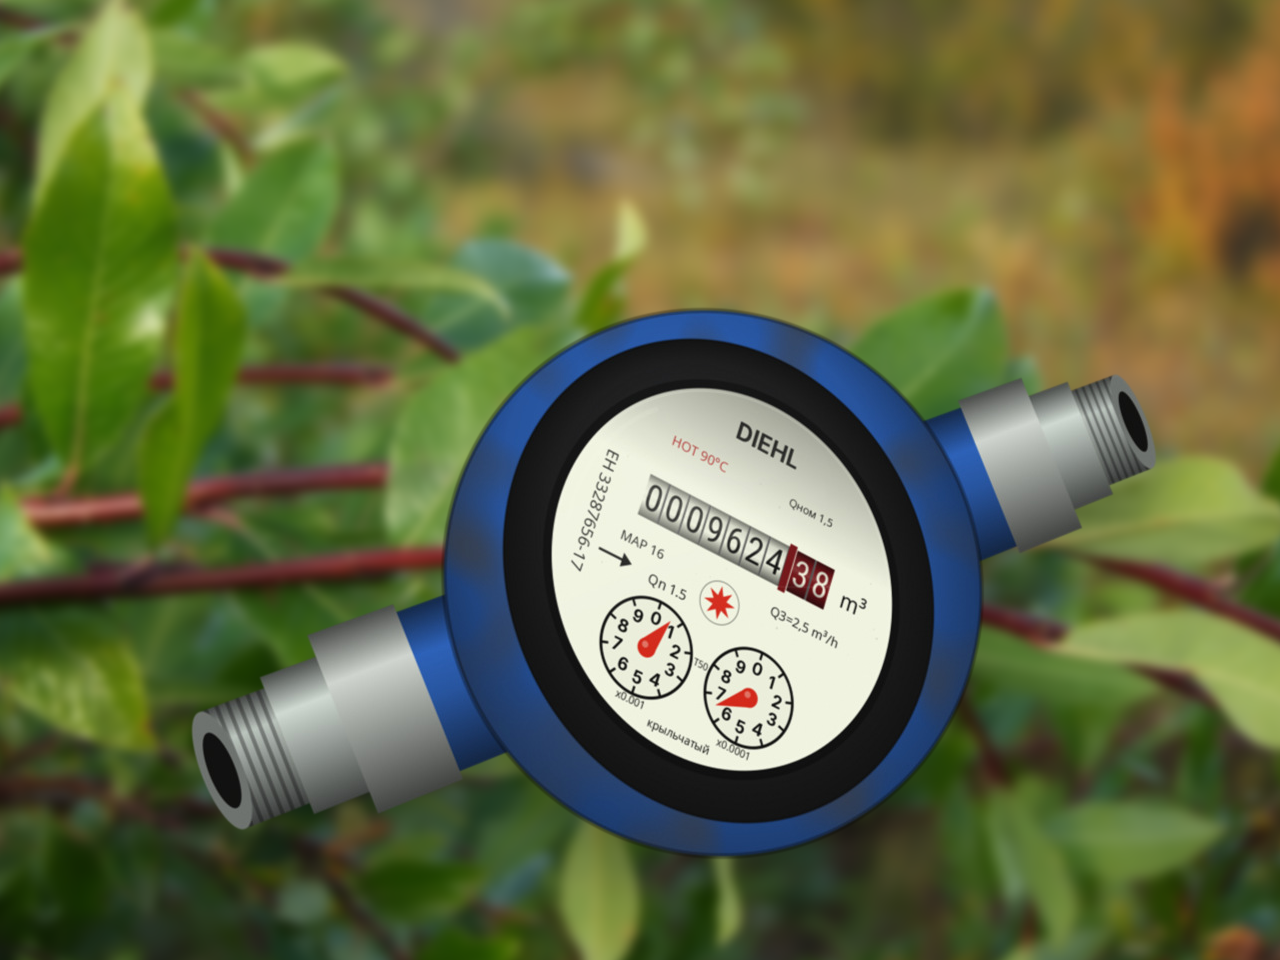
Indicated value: 9624.3806 m³
